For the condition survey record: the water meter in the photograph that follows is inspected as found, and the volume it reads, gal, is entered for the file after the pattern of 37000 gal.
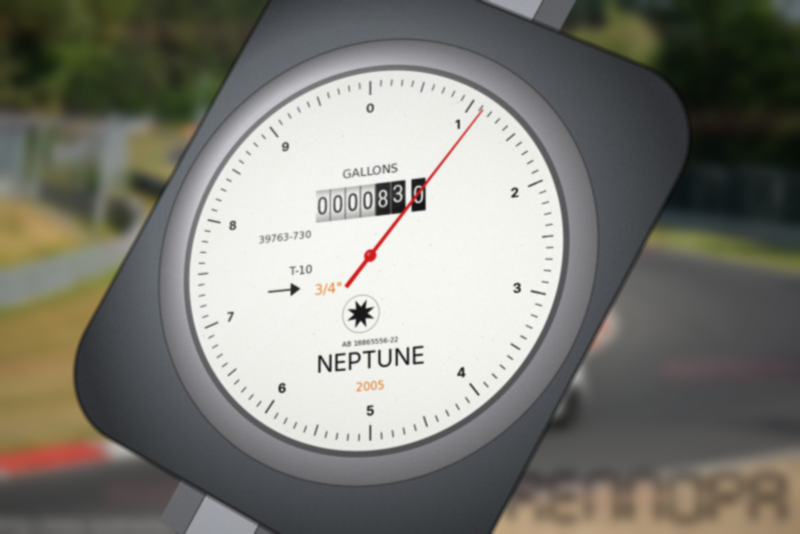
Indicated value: 831.1 gal
